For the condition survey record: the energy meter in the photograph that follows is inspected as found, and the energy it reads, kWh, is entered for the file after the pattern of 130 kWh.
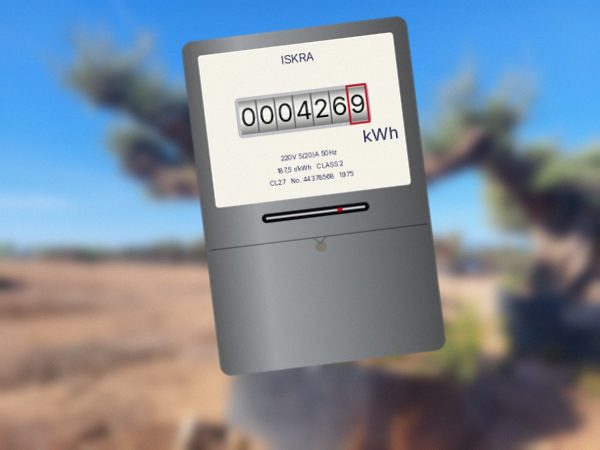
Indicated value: 426.9 kWh
